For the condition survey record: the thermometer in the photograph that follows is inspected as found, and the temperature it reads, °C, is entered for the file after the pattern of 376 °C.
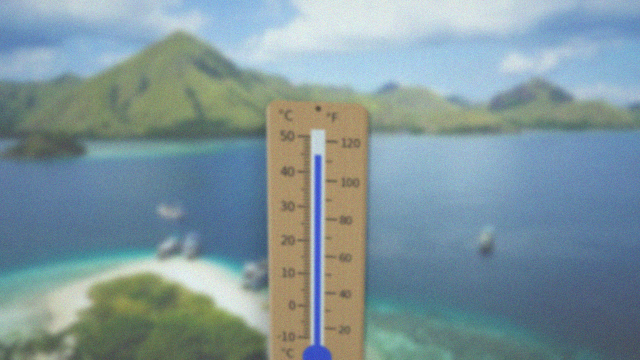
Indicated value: 45 °C
